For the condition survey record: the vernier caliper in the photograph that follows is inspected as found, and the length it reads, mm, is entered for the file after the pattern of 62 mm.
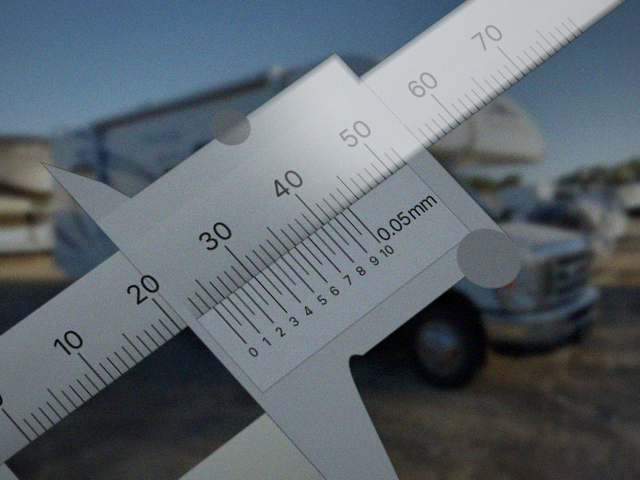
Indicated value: 24.4 mm
